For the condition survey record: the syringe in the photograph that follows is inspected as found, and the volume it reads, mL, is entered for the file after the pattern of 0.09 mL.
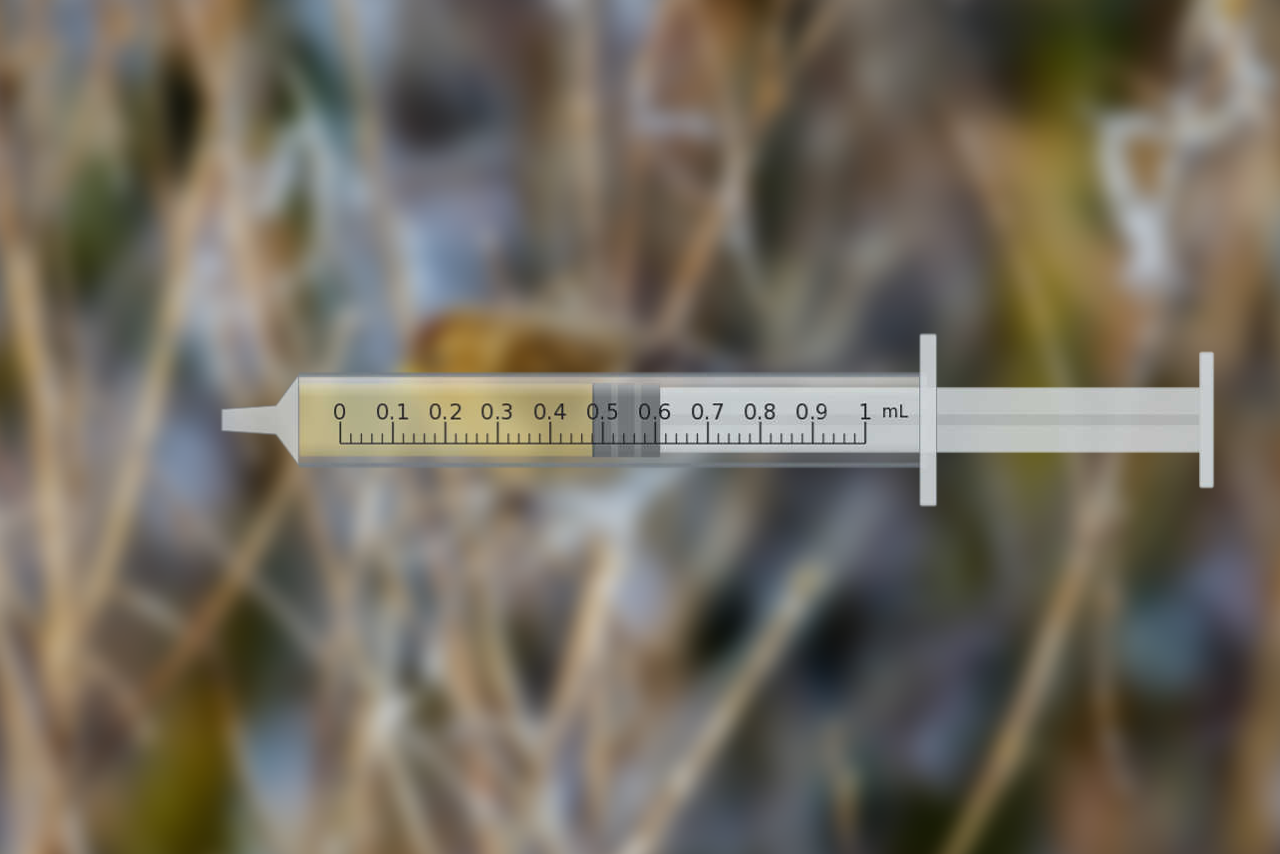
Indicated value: 0.48 mL
